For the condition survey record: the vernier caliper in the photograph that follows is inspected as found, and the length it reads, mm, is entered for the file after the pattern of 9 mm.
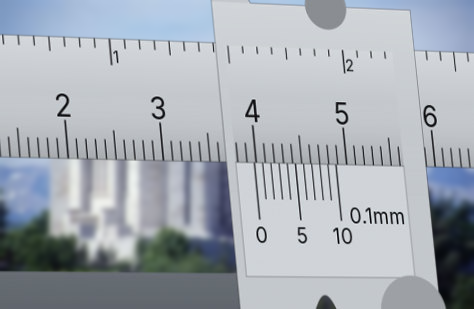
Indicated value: 39.8 mm
